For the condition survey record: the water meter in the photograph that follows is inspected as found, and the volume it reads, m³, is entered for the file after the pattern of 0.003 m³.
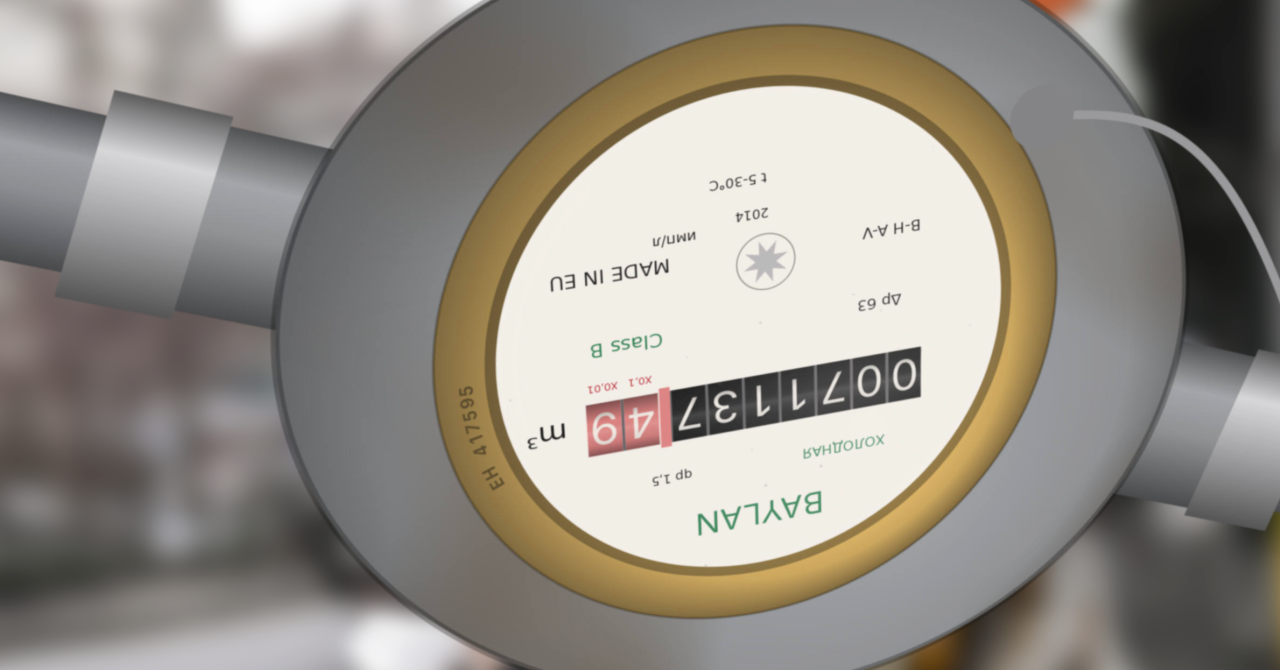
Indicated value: 71137.49 m³
